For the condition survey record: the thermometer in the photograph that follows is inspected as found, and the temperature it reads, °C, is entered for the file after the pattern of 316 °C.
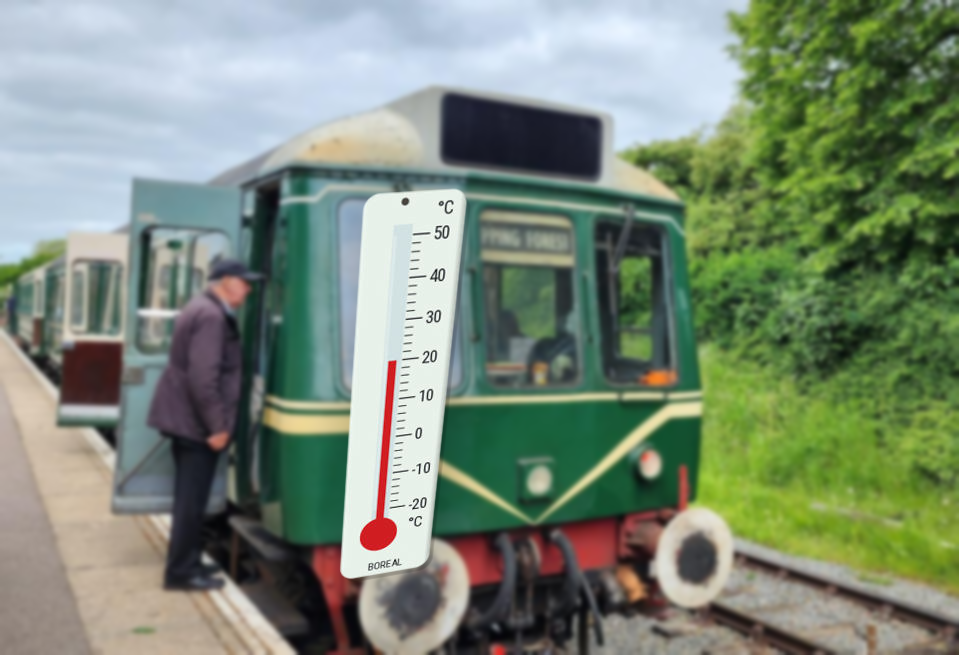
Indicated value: 20 °C
